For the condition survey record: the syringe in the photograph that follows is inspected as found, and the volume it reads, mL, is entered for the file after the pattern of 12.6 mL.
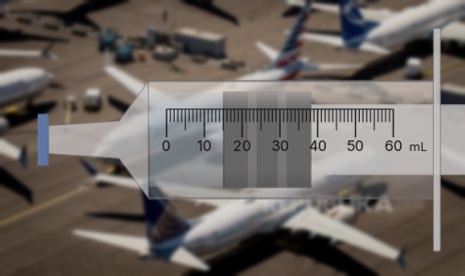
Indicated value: 15 mL
